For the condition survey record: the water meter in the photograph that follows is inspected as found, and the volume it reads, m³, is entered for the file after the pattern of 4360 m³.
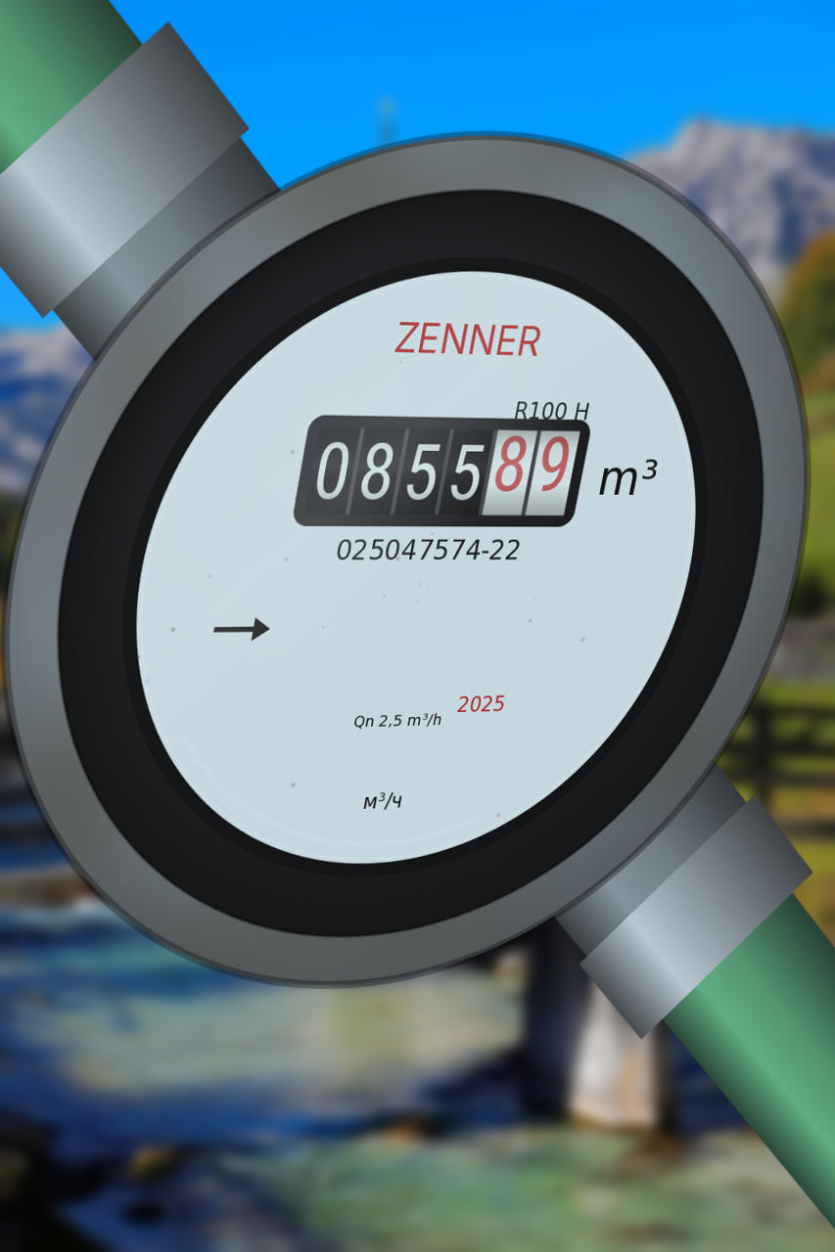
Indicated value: 855.89 m³
